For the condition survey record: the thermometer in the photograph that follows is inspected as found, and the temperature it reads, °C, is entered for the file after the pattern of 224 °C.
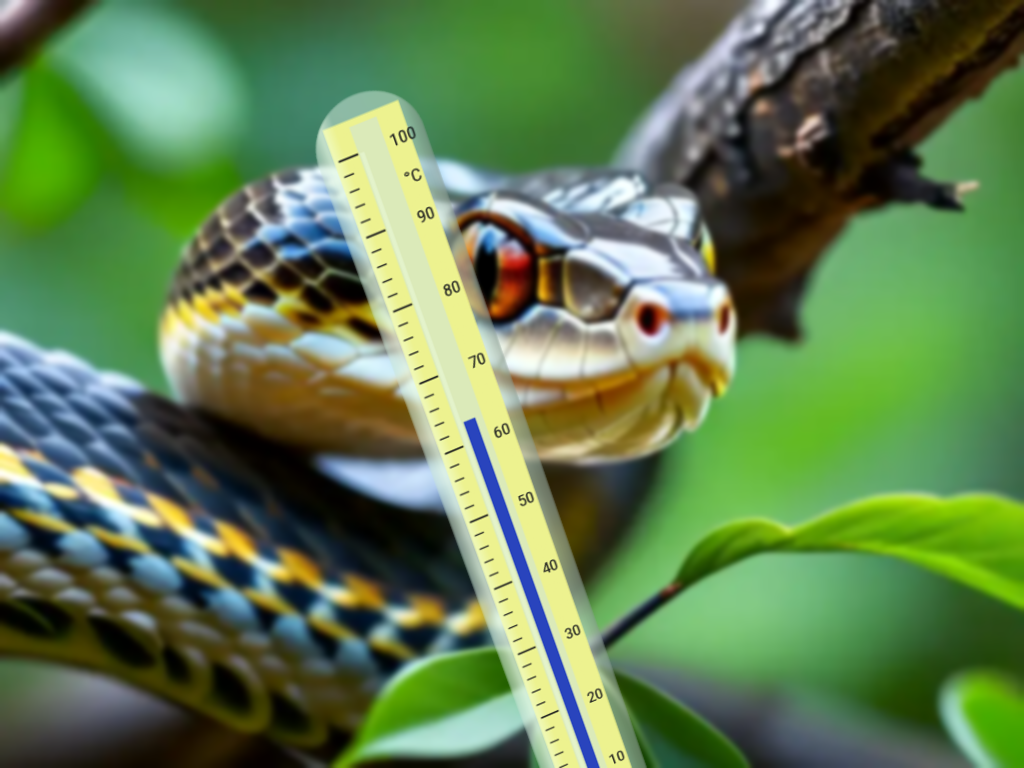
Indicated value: 63 °C
